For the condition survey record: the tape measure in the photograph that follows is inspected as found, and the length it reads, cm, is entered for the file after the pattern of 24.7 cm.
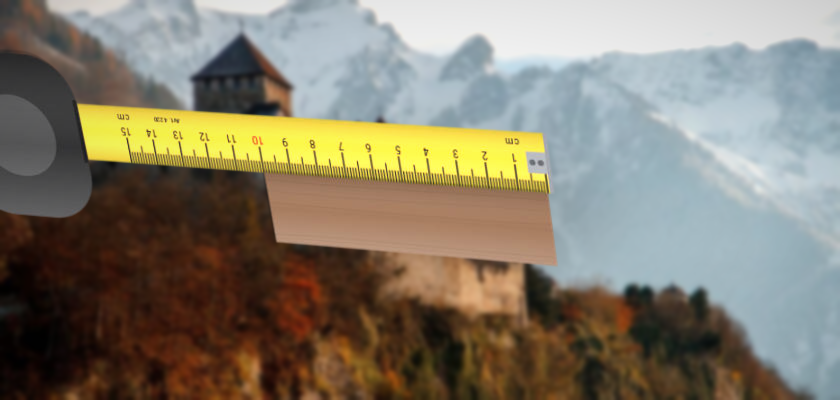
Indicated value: 10 cm
